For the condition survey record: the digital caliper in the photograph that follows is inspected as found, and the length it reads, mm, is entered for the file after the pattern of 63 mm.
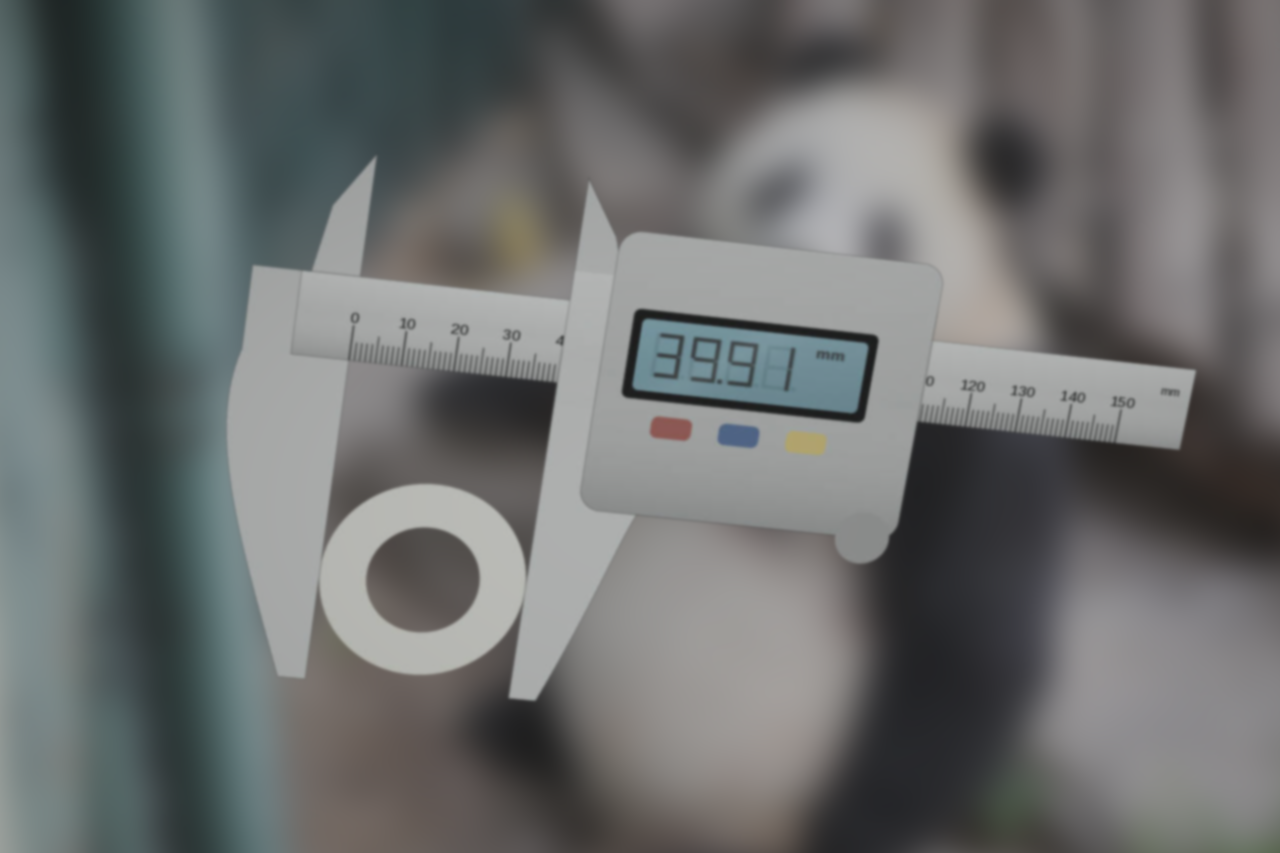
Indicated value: 39.91 mm
